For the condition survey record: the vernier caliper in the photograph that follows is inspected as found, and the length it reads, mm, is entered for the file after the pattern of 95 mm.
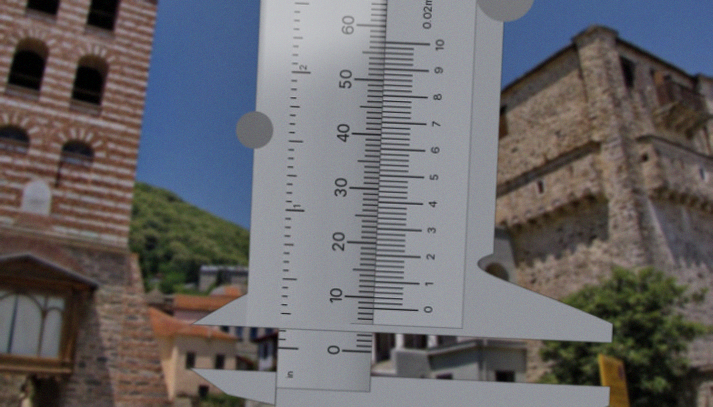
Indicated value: 8.0 mm
